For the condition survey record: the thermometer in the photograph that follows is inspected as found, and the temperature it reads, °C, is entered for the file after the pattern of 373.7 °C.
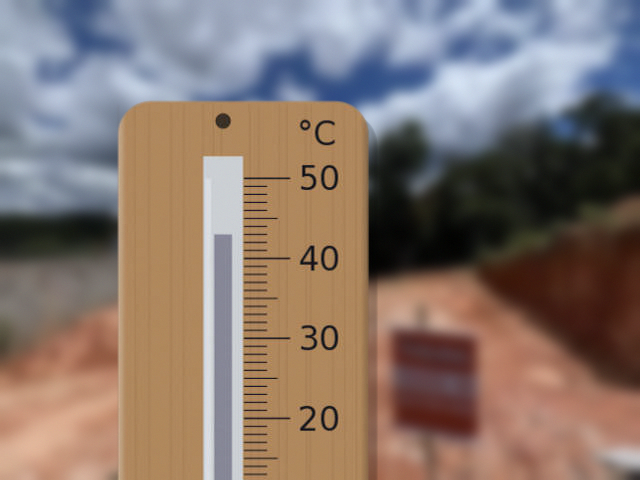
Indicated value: 43 °C
